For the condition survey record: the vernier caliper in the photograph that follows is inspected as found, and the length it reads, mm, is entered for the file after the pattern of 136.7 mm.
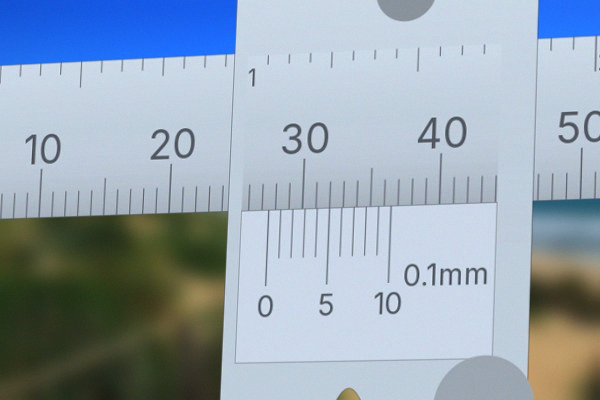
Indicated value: 27.5 mm
